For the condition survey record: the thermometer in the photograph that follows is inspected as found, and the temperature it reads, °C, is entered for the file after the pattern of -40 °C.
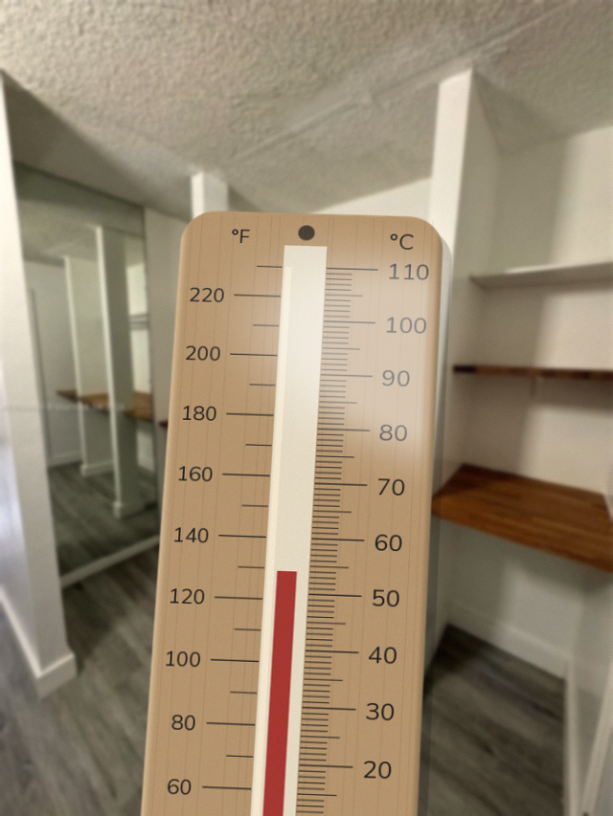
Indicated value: 54 °C
